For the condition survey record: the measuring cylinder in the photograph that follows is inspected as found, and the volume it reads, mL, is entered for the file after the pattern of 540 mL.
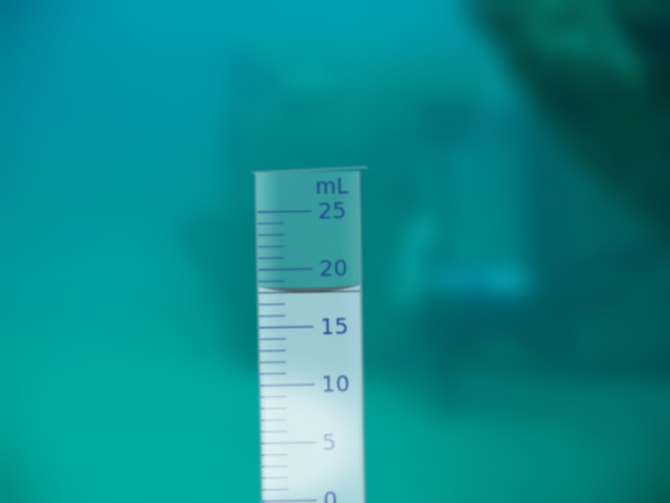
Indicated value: 18 mL
